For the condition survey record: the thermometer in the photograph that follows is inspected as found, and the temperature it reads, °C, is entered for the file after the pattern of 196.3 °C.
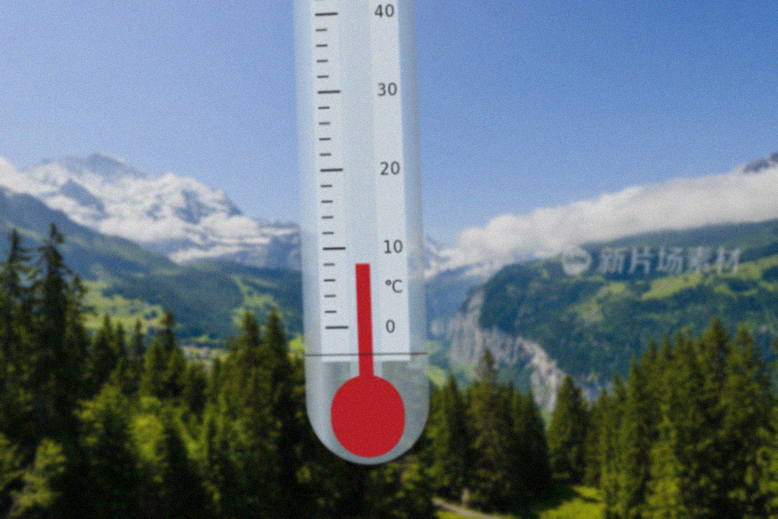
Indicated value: 8 °C
